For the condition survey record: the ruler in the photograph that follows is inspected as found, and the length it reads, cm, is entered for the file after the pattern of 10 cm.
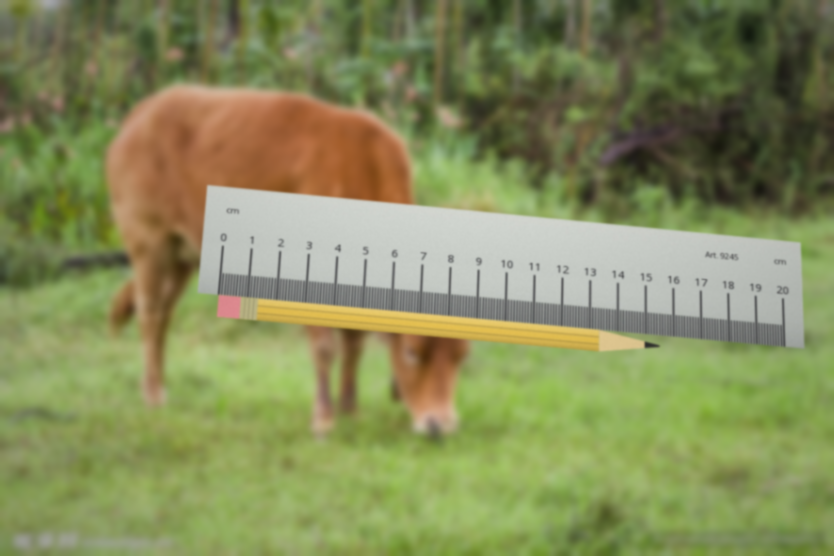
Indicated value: 15.5 cm
